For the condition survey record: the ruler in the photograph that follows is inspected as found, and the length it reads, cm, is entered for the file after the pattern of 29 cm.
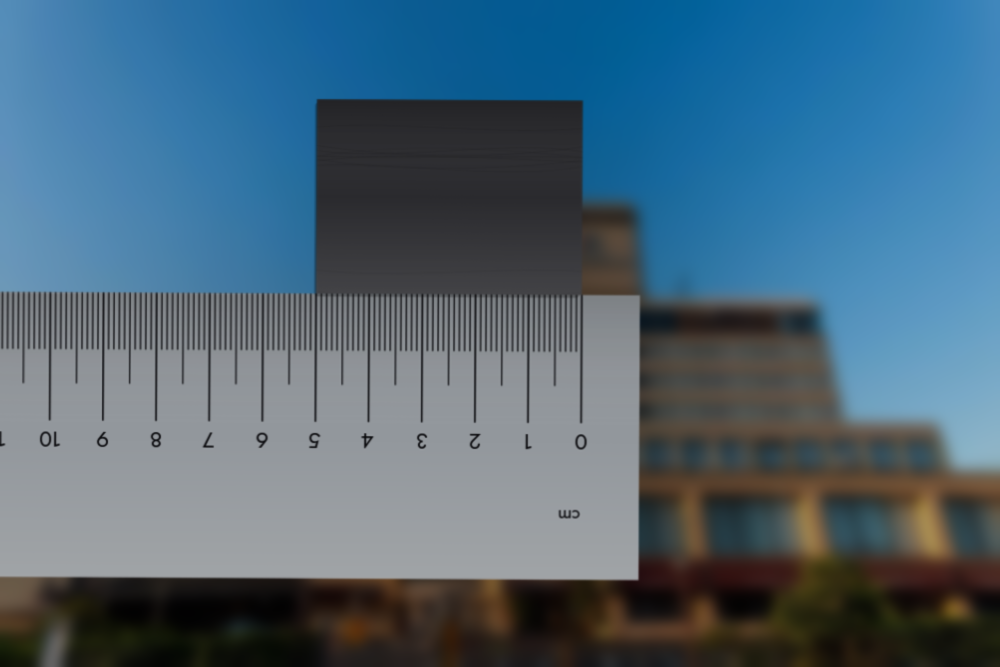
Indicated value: 5 cm
